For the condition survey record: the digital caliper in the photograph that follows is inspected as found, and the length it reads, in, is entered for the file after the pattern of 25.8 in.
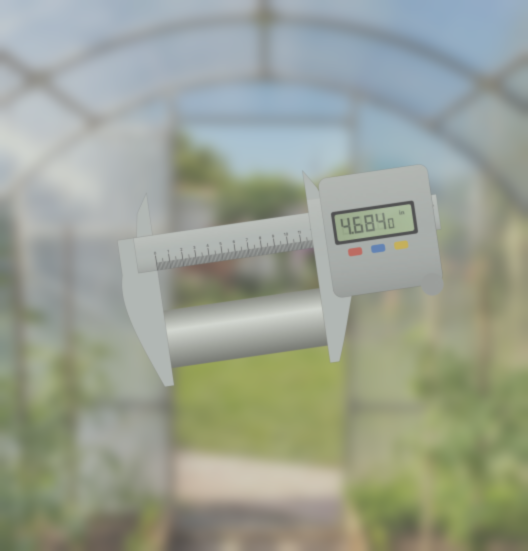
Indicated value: 4.6840 in
